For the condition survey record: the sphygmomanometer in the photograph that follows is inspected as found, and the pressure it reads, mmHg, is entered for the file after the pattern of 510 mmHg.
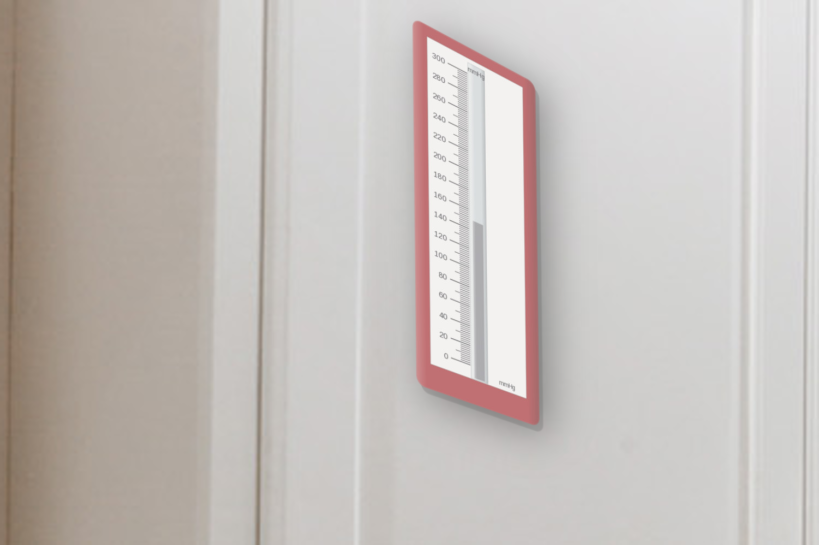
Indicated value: 150 mmHg
